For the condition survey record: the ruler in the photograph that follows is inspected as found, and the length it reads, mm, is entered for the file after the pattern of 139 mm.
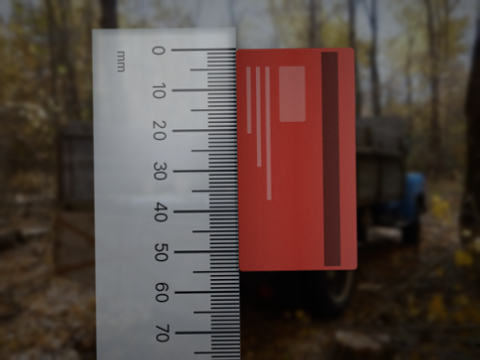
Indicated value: 55 mm
